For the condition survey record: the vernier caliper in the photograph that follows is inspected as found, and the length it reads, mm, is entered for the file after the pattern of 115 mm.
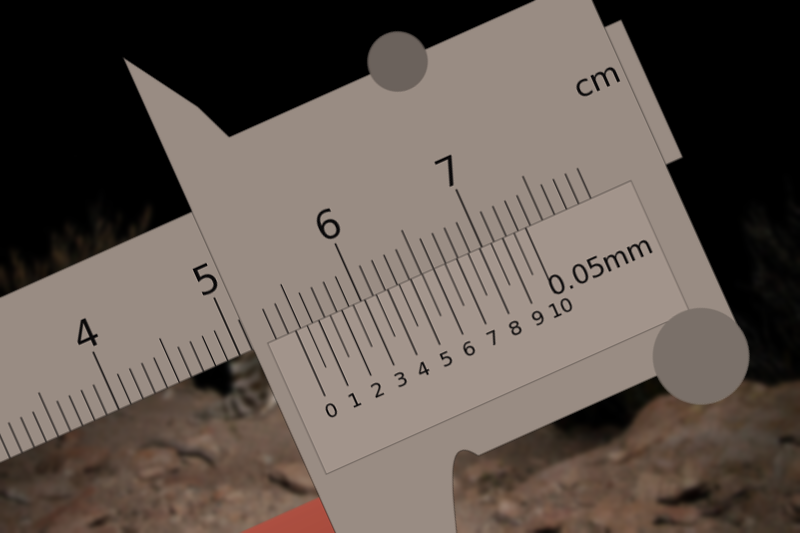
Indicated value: 54.6 mm
